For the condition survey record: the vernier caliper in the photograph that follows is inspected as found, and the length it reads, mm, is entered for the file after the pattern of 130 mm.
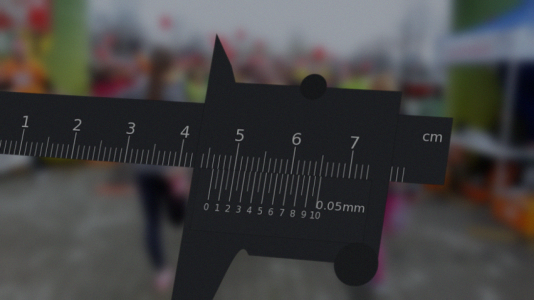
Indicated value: 46.2 mm
